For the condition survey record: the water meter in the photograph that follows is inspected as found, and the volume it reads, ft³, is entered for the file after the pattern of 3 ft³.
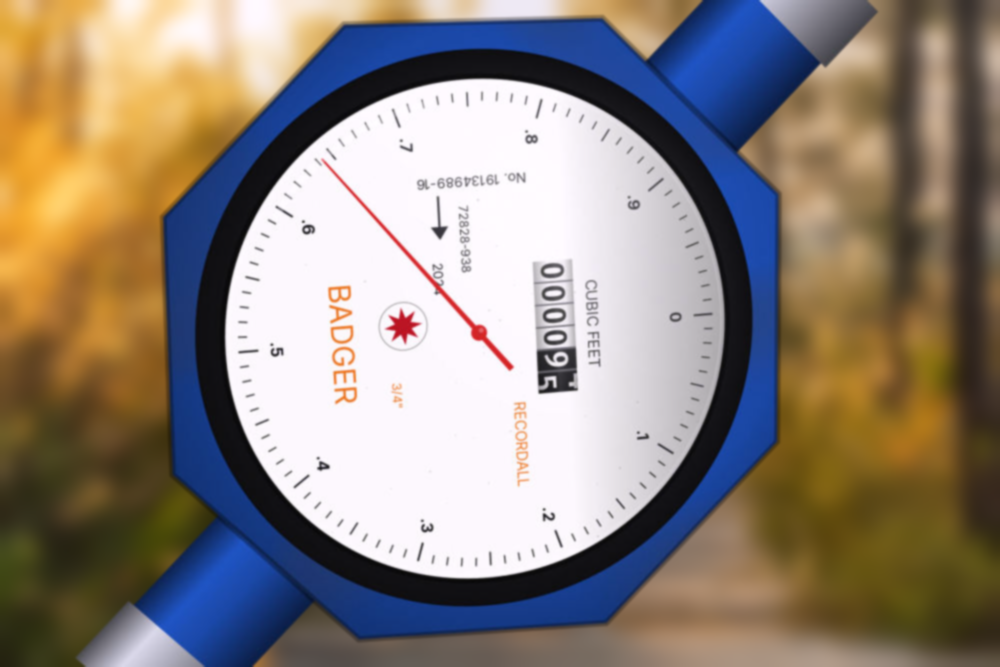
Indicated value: 94.64 ft³
